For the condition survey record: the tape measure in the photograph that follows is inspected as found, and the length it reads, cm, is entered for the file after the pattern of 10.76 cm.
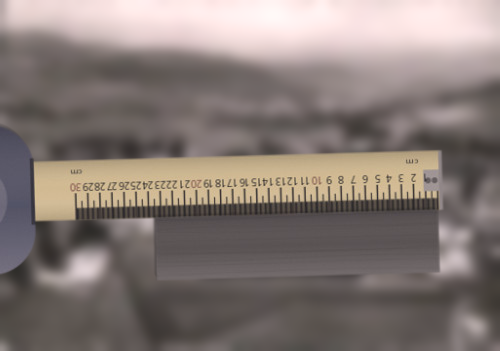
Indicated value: 23.5 cm
